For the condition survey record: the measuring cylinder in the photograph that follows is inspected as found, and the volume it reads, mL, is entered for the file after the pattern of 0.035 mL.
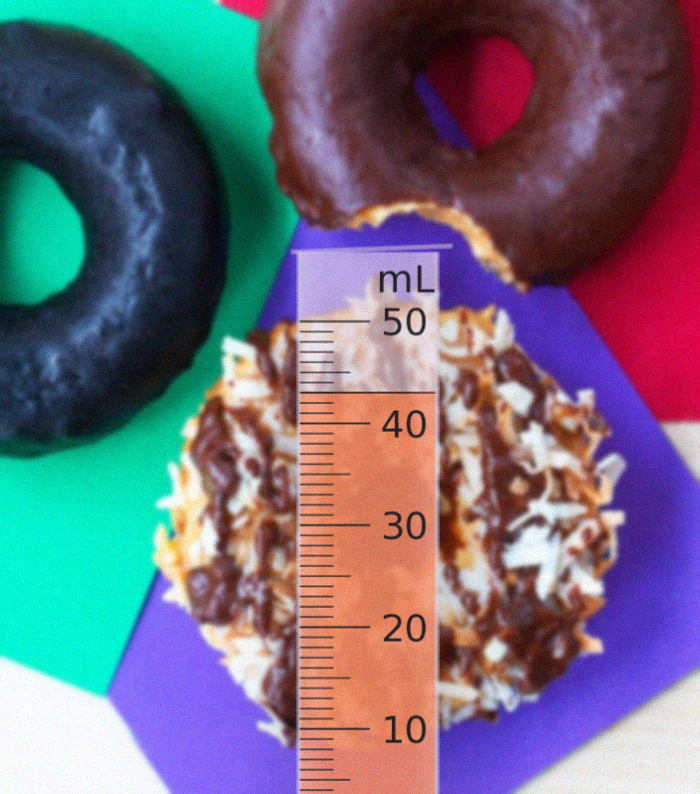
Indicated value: 43 mL
